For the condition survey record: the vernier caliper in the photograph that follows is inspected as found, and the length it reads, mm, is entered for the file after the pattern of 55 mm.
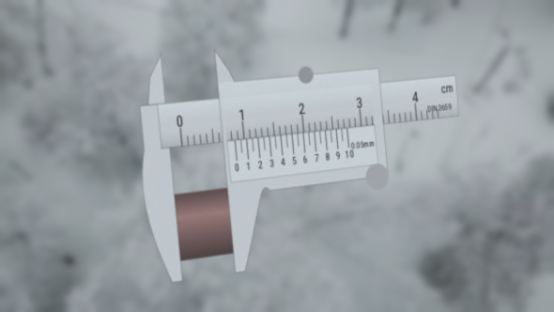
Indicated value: 8.5 mm
